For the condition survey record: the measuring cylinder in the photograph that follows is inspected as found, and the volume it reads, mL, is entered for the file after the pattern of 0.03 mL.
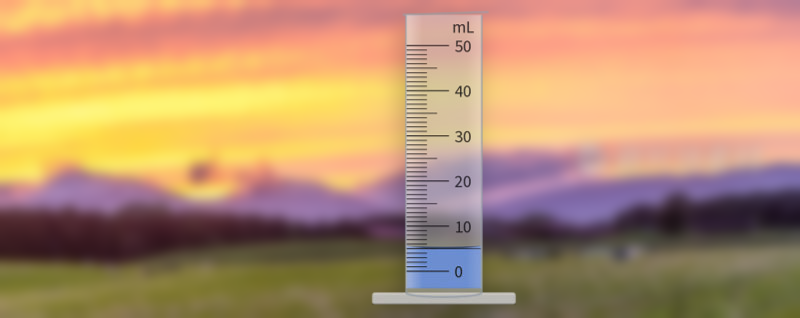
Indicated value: 5 mL
